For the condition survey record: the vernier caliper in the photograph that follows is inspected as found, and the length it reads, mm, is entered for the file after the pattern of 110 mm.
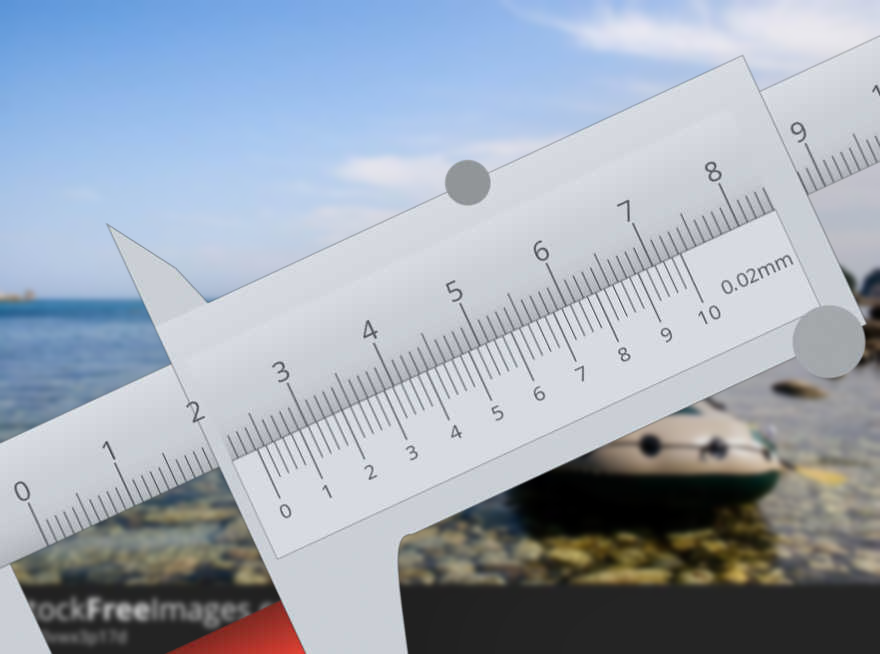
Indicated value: 24.2 mm
